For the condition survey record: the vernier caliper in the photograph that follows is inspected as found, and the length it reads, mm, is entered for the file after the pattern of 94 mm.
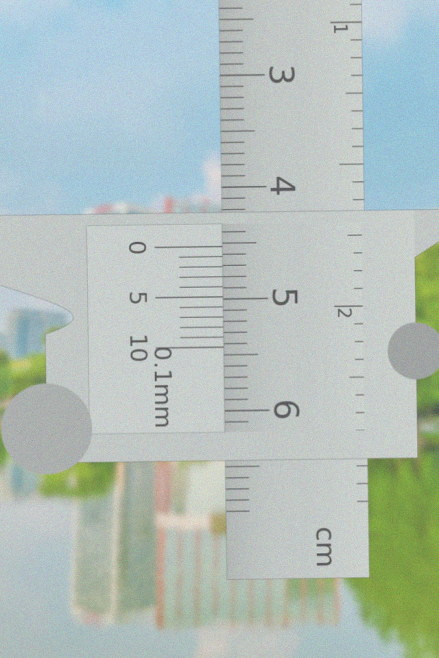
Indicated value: 45.3 mm
